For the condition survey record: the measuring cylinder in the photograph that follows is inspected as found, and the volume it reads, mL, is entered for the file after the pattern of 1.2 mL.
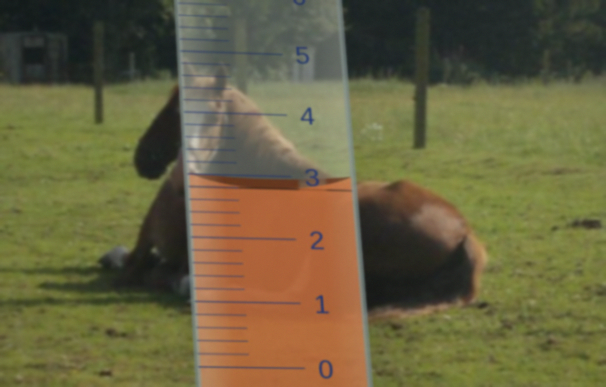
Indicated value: 2.8 mL
